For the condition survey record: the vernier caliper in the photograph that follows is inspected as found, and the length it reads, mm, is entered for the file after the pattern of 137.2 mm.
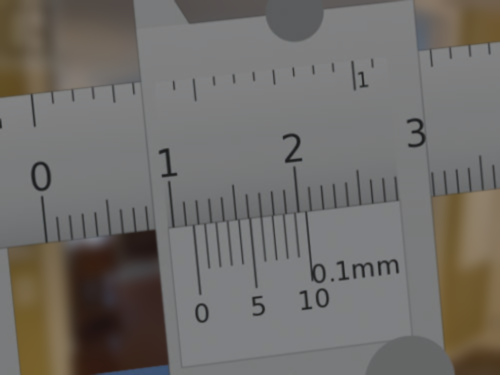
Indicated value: 11.6 mm
